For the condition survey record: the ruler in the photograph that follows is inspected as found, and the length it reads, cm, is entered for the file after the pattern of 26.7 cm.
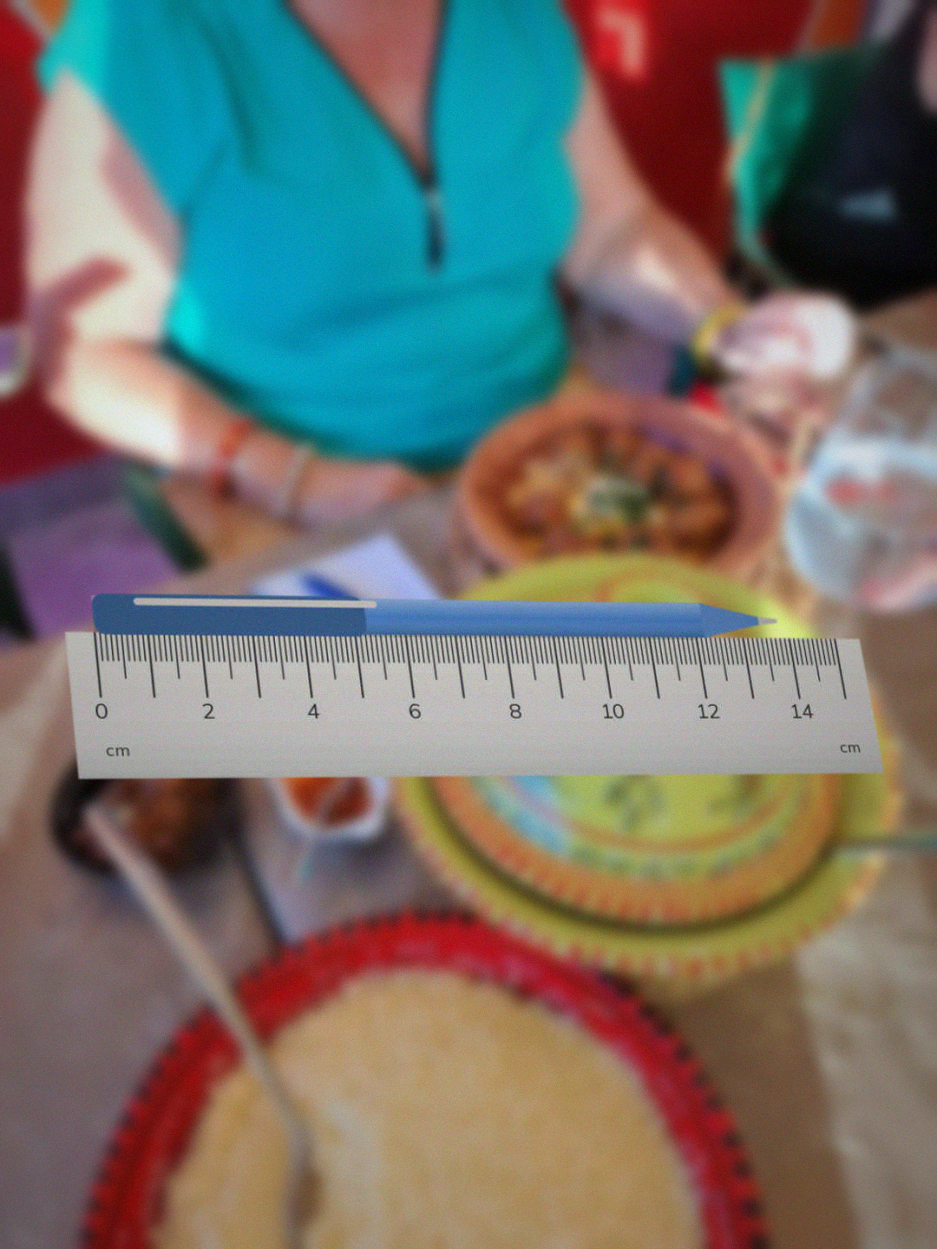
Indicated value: 13.8 cm
